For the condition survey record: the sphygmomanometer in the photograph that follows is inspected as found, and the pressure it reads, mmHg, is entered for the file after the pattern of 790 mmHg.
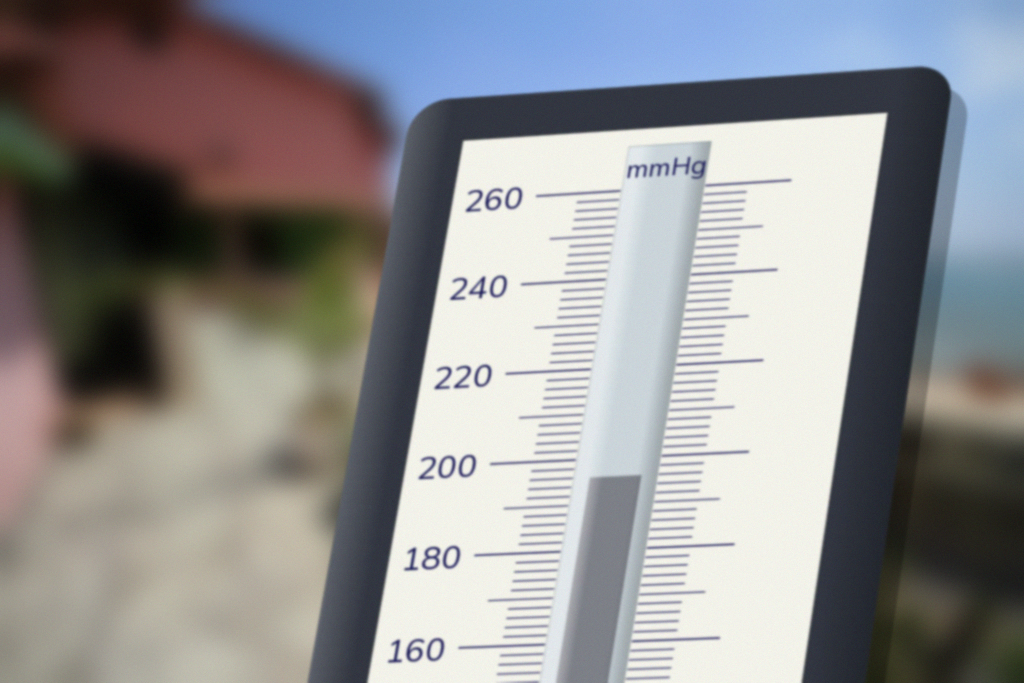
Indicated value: 196 mmHg
